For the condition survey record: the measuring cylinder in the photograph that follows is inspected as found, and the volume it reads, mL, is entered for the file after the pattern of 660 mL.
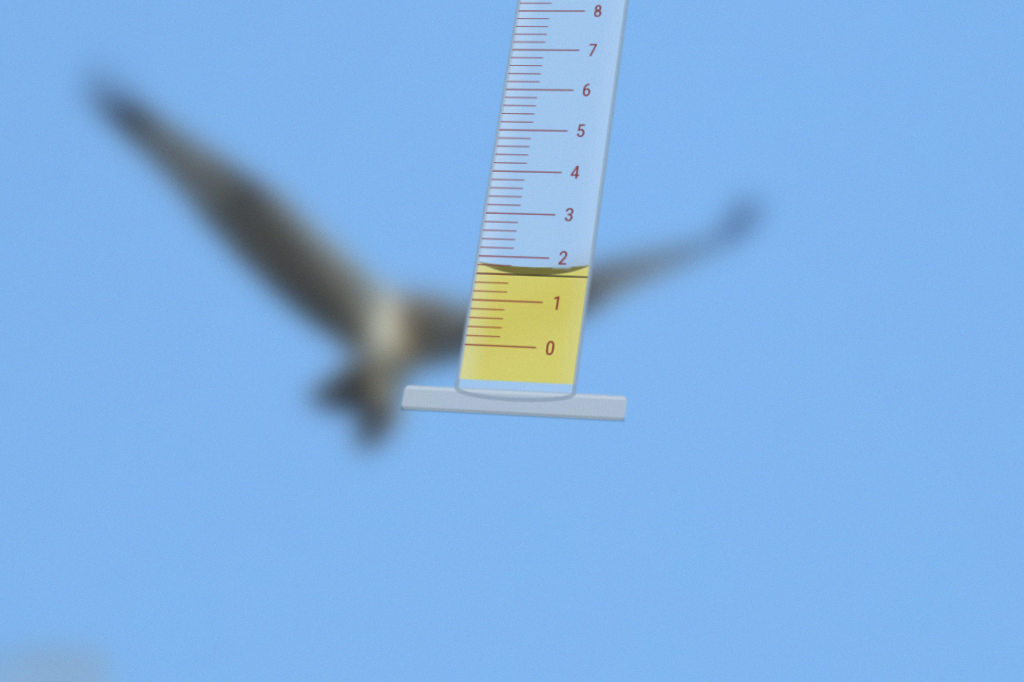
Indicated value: 1.6 mL
